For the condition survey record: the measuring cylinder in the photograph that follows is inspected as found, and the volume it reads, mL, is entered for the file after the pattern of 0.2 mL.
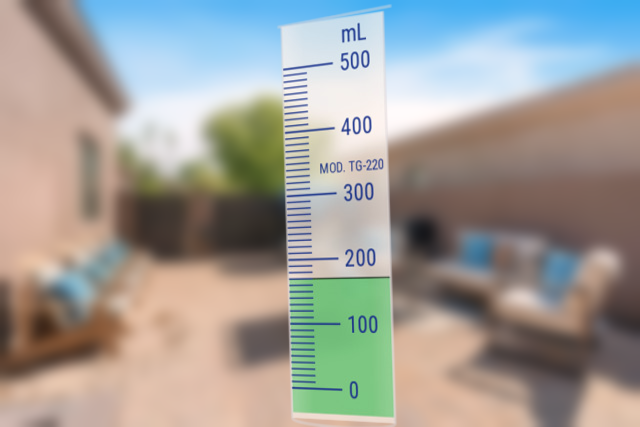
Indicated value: 170 mL
